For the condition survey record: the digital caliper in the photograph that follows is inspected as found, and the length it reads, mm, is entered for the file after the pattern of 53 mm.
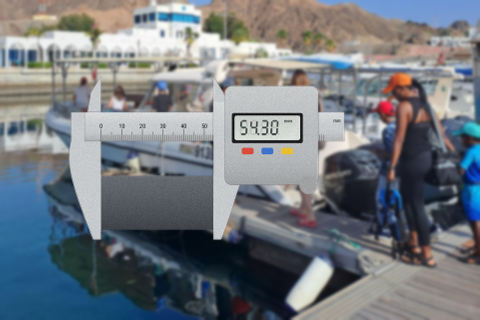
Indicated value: 54.30 mm
